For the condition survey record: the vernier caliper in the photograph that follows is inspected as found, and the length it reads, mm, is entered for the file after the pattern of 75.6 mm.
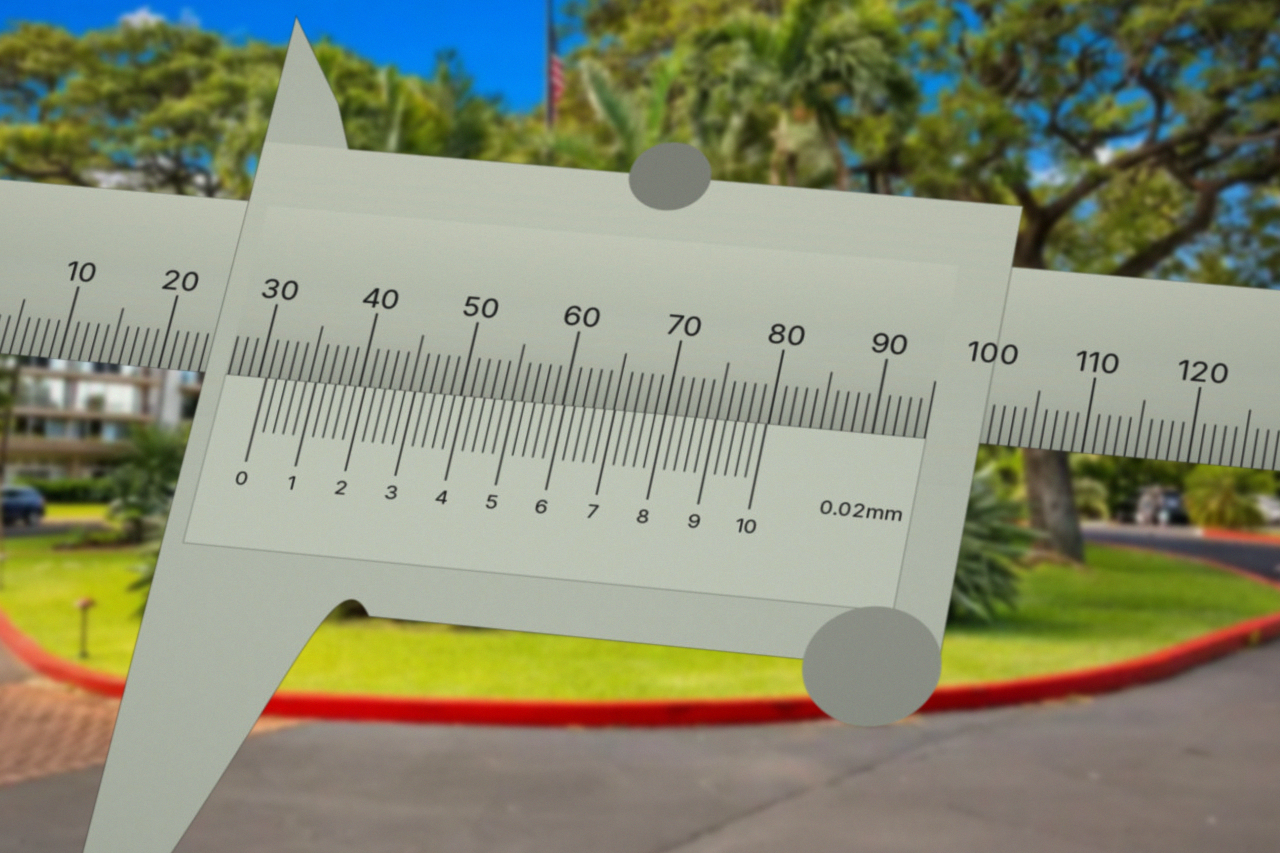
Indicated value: 30.8 mm
